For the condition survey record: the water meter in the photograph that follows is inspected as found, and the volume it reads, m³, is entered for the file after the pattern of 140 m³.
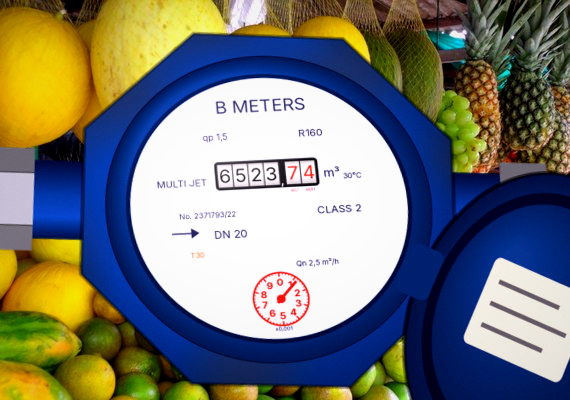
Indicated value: 6523.741 m³
